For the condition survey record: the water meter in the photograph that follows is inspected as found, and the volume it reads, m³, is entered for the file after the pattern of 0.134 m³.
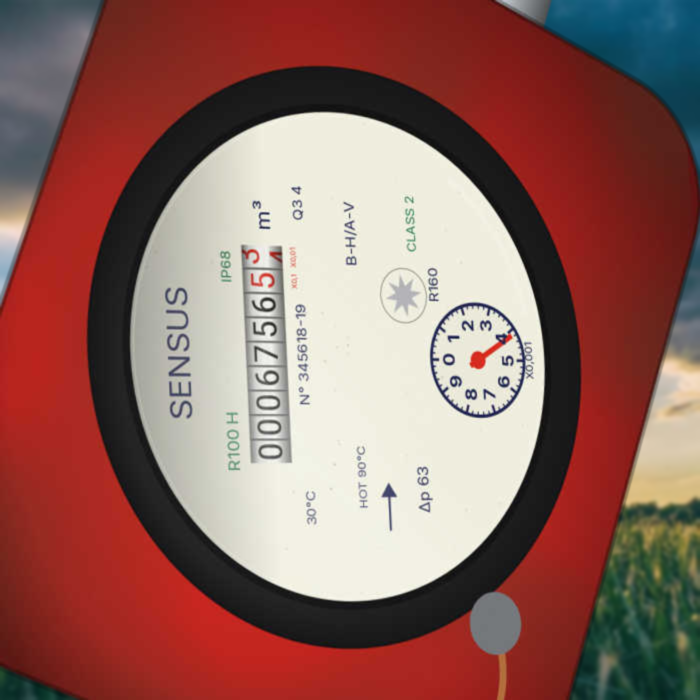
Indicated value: 6756.534 m³
